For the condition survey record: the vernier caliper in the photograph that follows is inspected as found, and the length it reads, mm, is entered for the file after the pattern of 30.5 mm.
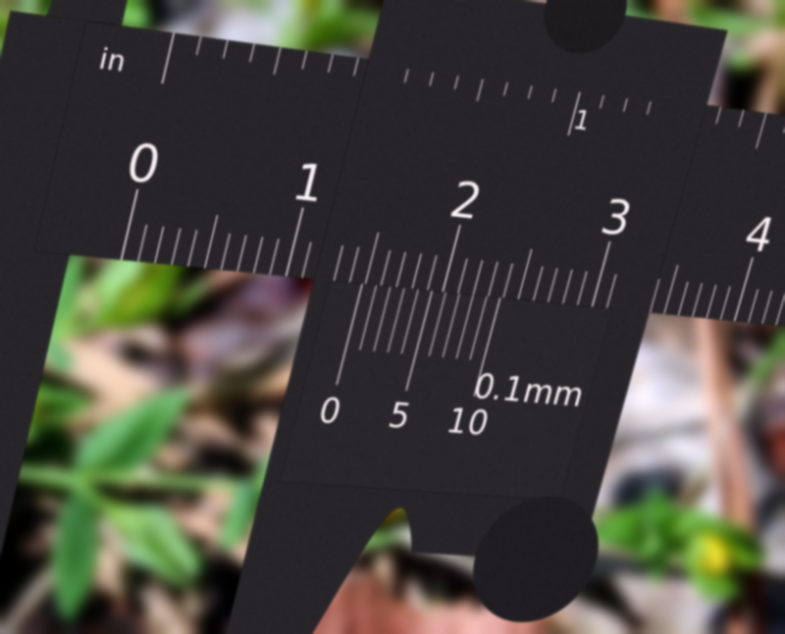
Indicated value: 14.8 mm
